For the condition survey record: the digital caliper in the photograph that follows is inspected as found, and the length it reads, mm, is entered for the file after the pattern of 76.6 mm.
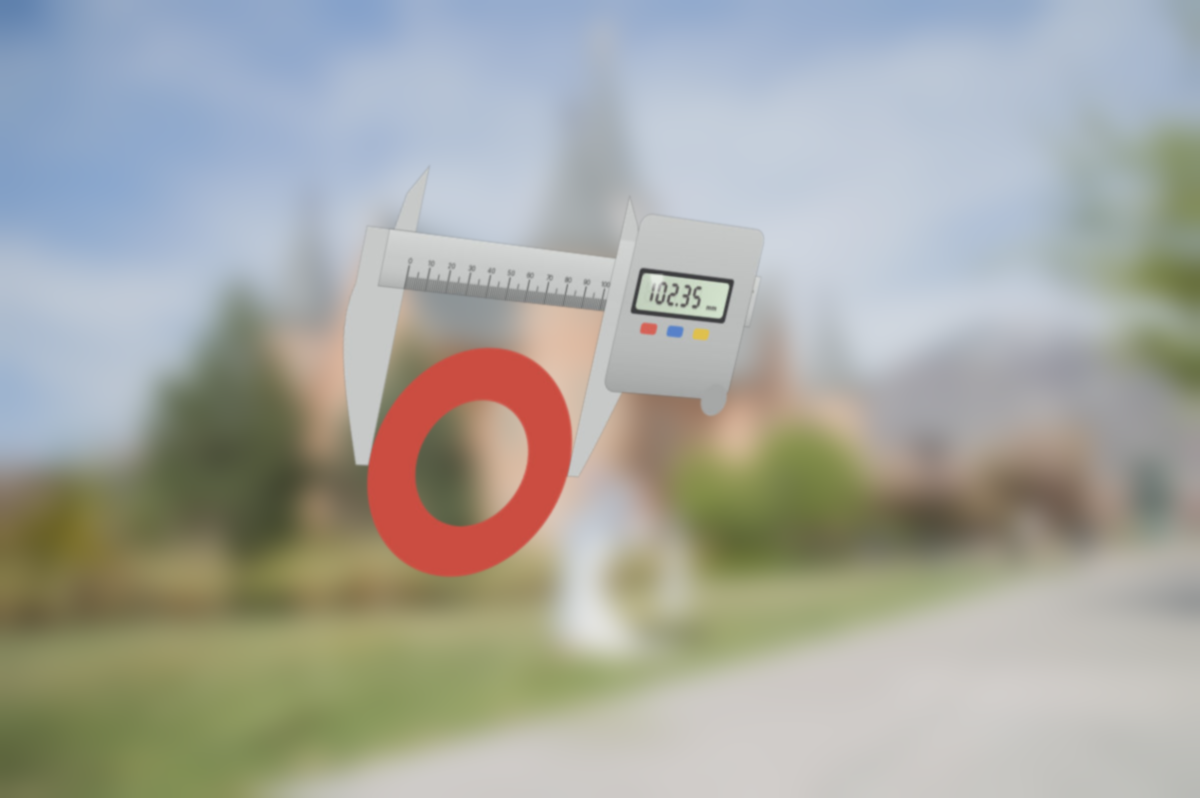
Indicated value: 102.35 mm
